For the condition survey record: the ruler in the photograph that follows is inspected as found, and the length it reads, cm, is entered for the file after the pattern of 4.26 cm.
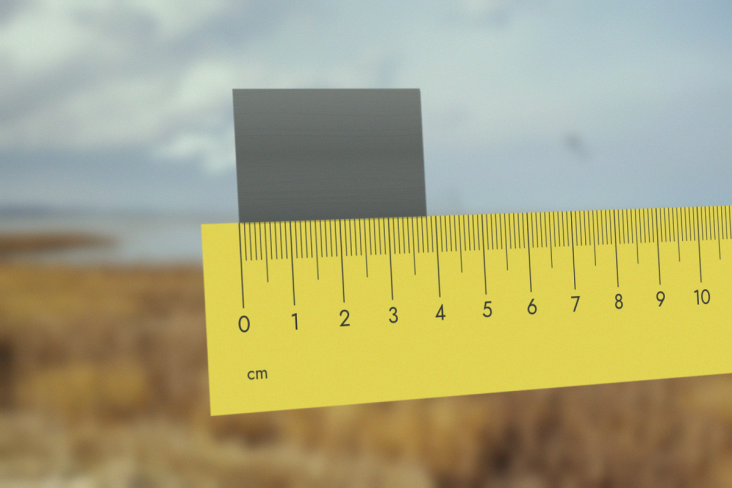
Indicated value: 3.8 cm
